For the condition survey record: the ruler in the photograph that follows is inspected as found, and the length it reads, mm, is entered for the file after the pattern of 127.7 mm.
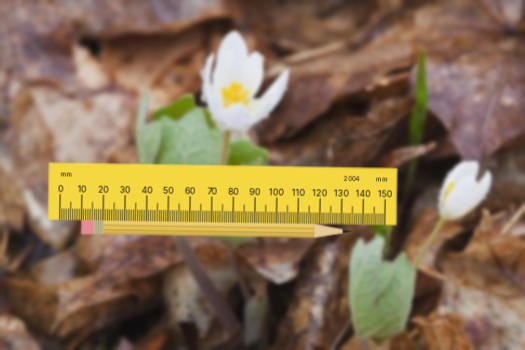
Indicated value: 125 mm
